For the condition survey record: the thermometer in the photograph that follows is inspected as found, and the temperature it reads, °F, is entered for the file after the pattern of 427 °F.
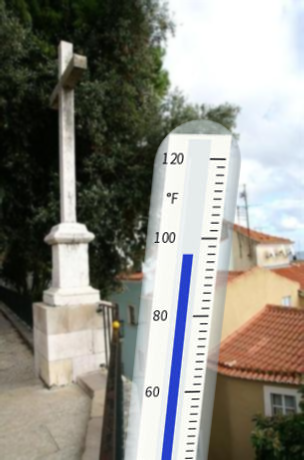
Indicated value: 96 °F
